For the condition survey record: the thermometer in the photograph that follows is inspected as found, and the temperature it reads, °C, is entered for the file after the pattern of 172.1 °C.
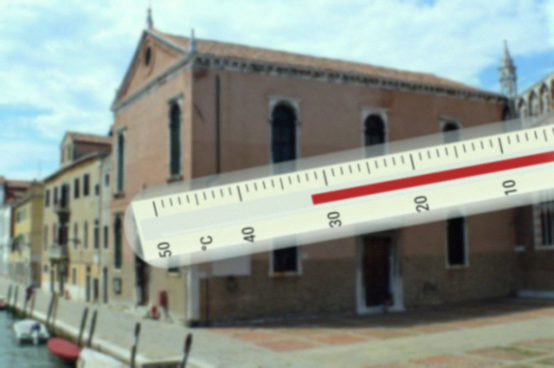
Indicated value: 32 °C
